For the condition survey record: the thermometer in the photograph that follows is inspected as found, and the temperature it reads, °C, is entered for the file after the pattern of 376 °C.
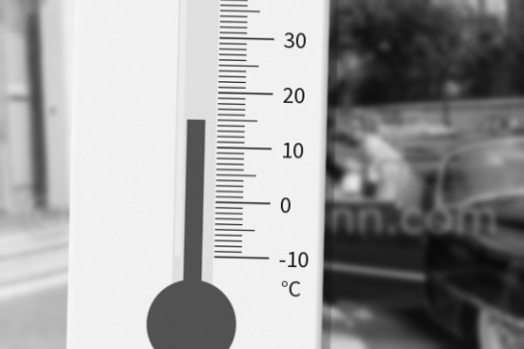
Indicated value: 15 °C
